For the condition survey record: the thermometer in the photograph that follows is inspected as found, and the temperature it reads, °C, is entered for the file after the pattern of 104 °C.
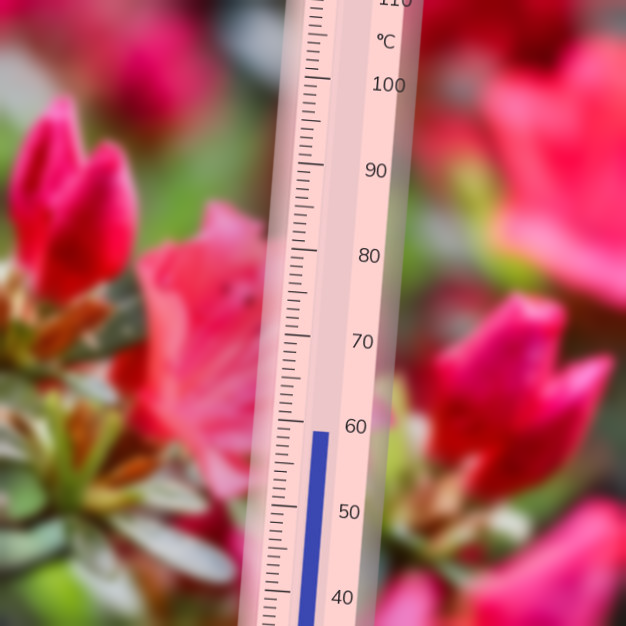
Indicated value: 59 °C
